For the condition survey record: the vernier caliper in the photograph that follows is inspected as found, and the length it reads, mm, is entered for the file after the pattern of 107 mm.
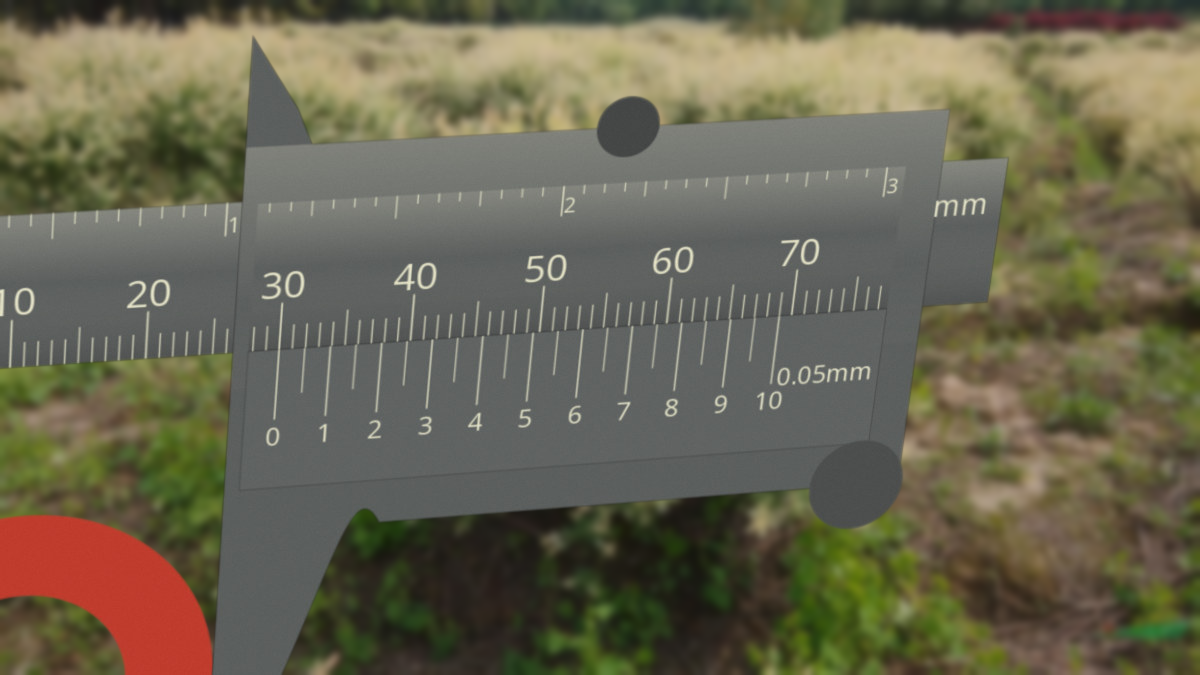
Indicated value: 30.0 mm
